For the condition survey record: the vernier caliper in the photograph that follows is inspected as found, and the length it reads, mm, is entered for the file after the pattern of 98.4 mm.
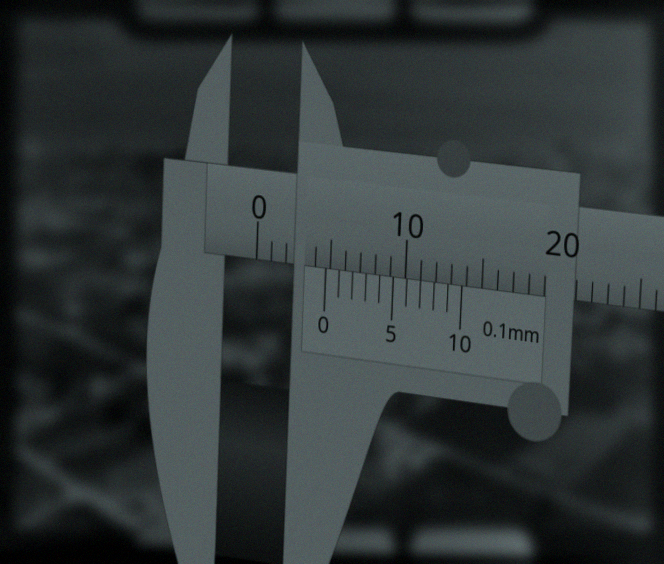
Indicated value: 4.7 mm
